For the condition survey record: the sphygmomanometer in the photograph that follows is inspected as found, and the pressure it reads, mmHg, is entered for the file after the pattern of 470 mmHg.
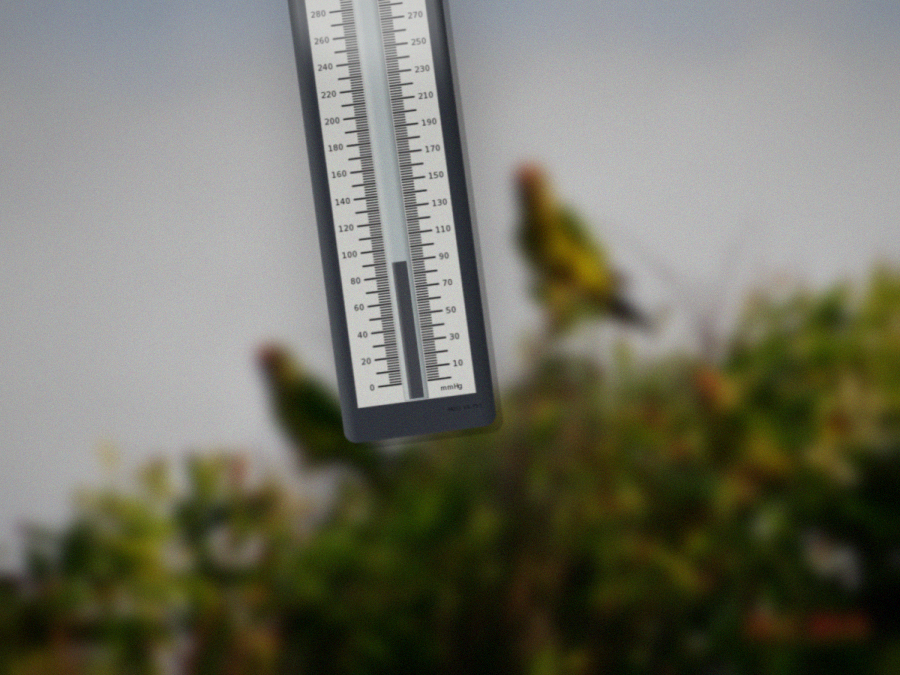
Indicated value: 90 mmHg
